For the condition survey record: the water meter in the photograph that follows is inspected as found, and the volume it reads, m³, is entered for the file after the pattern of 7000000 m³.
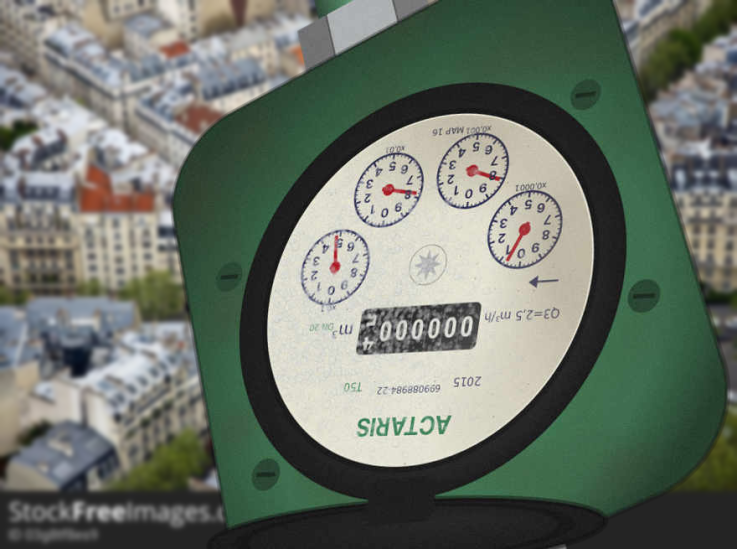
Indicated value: 4.4780 m³
